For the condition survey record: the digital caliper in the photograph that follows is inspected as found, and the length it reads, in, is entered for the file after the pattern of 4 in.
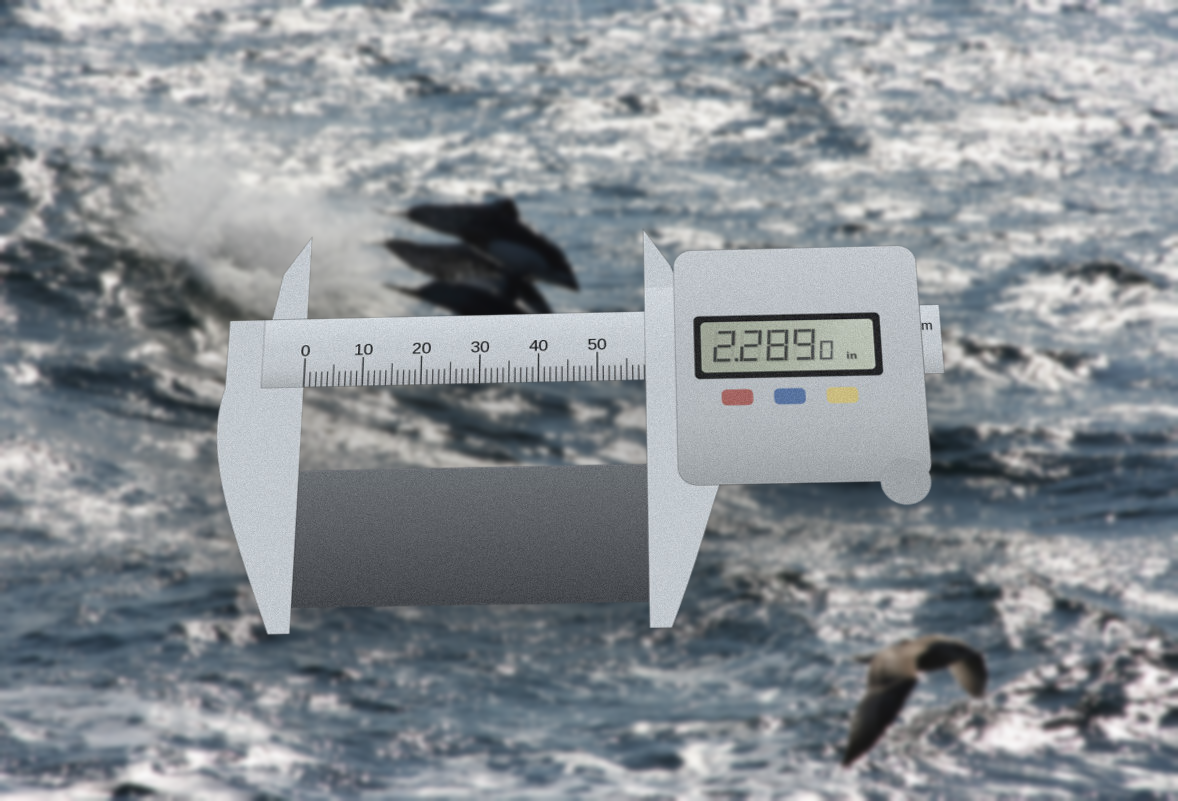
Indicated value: 2.2890 in
